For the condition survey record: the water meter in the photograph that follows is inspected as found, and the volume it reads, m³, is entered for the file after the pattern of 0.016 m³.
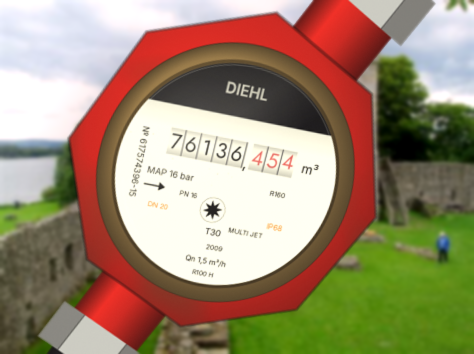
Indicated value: 76136.454 m³
